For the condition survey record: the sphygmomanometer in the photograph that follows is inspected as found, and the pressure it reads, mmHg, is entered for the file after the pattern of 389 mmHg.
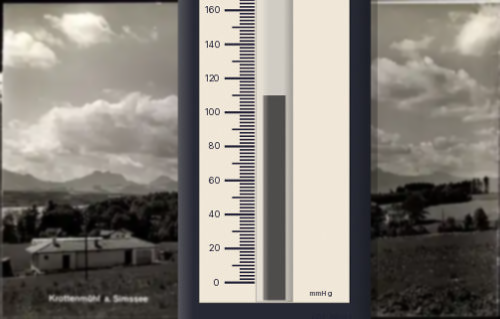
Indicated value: 110 mmHg
